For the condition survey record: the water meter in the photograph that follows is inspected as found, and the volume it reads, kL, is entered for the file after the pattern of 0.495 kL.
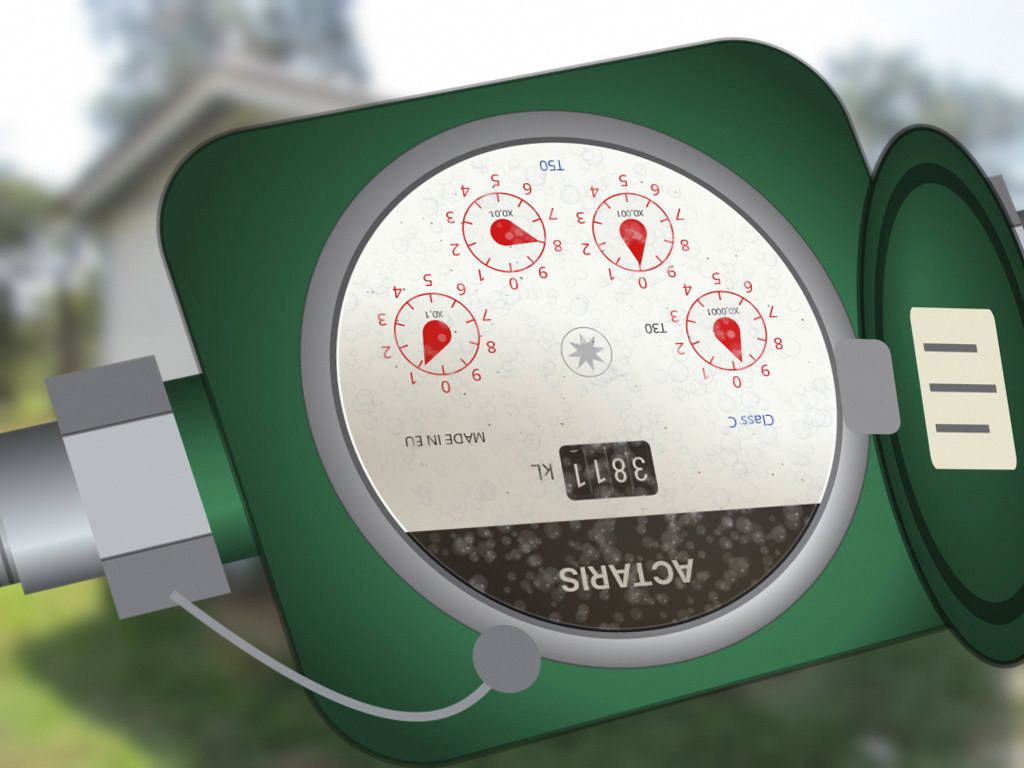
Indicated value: 3811.0799 kL
